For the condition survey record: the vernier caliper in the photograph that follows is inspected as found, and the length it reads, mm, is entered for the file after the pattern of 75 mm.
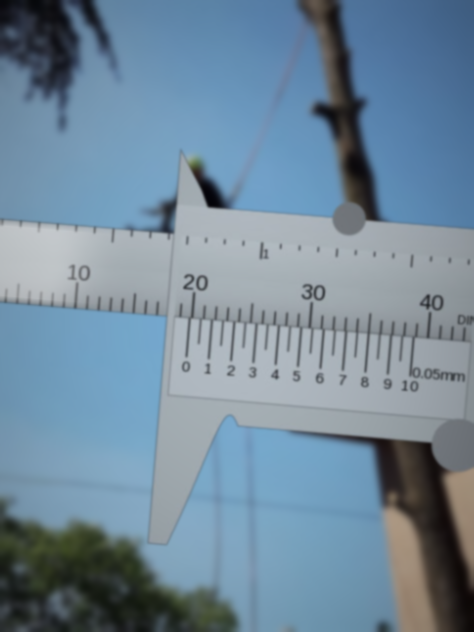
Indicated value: 19.8 mm
